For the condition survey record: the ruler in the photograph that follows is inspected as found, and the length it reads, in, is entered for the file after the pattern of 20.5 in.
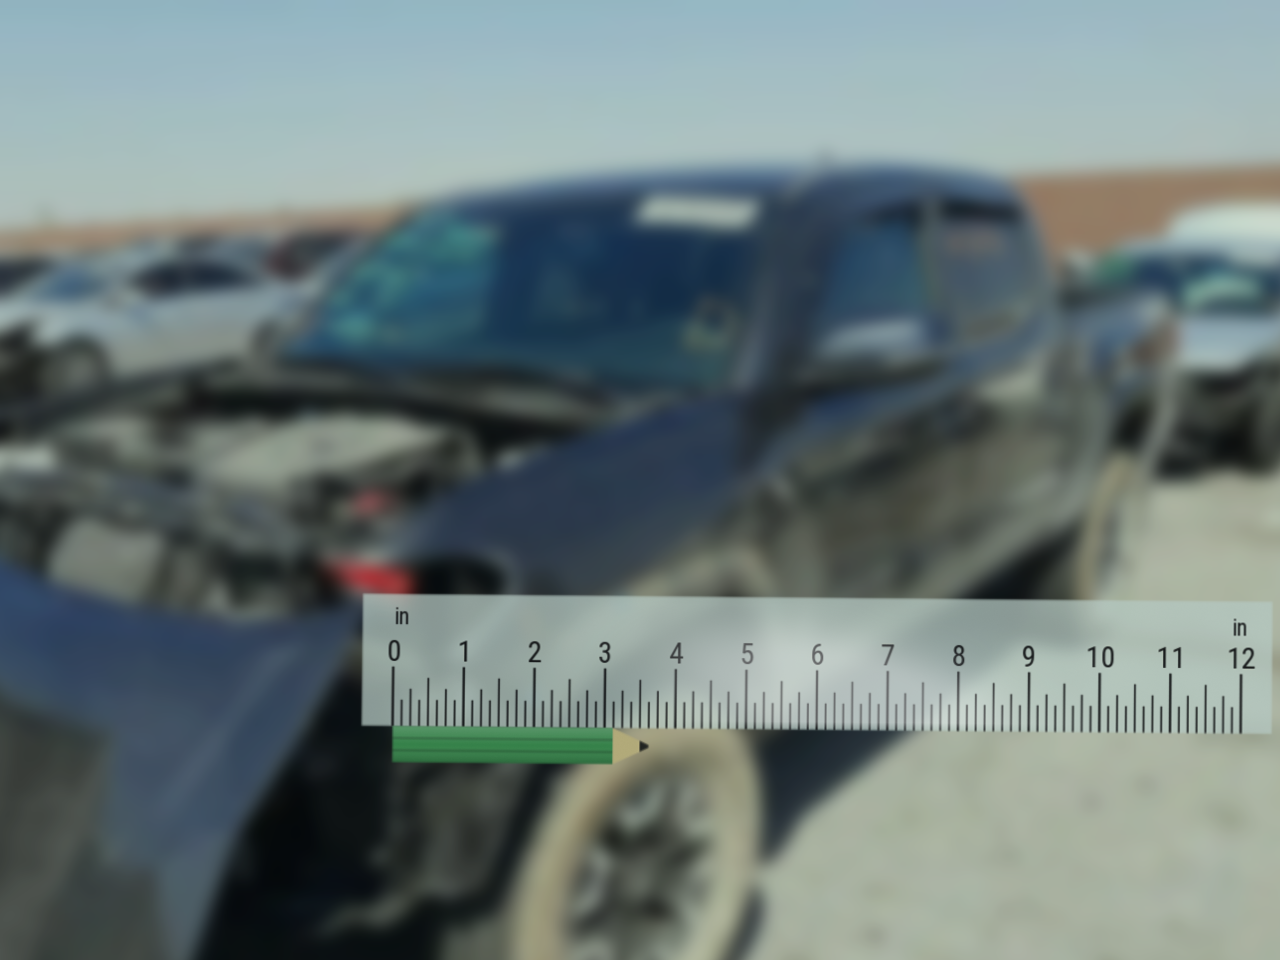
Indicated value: 3.625 in
